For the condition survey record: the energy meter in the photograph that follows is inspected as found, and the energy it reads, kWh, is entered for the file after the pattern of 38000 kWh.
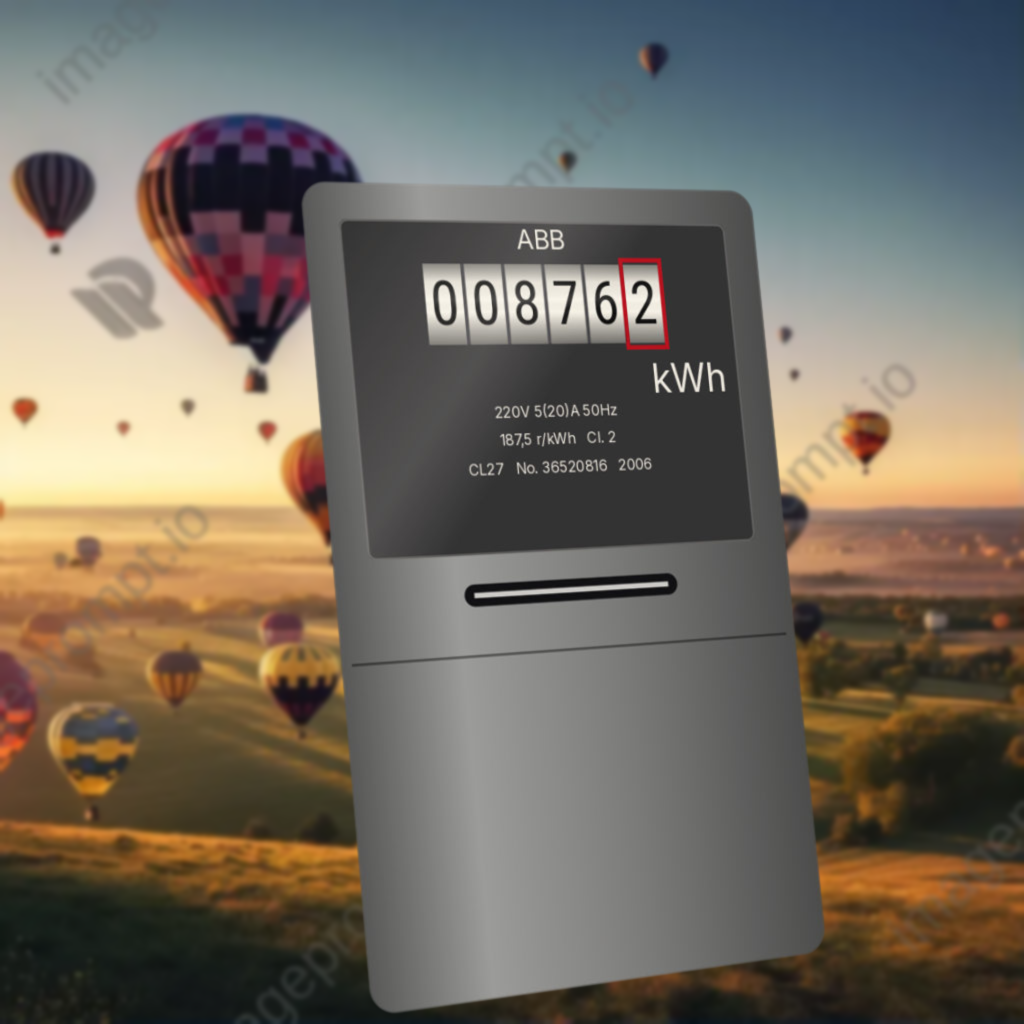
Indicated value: 876.2 kWh
